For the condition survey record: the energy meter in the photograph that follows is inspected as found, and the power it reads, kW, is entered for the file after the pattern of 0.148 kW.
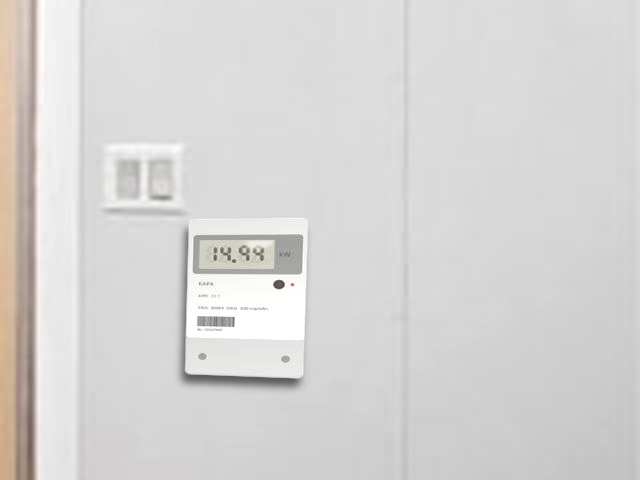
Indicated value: 14.99 kW
